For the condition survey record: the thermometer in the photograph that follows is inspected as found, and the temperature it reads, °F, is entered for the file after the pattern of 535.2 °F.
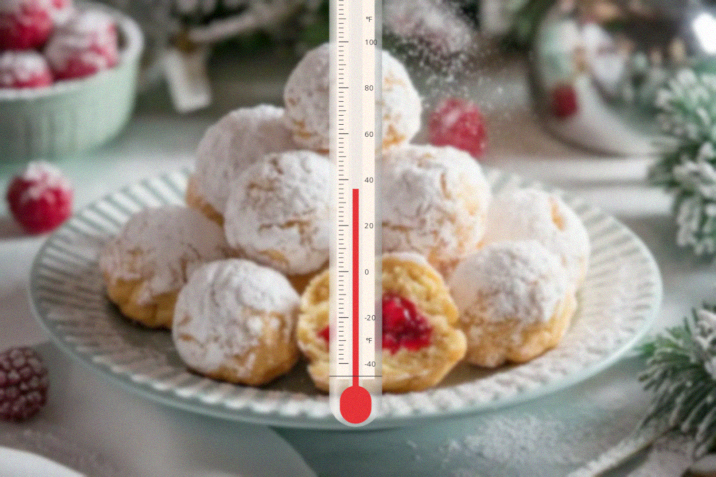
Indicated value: 36 °F
